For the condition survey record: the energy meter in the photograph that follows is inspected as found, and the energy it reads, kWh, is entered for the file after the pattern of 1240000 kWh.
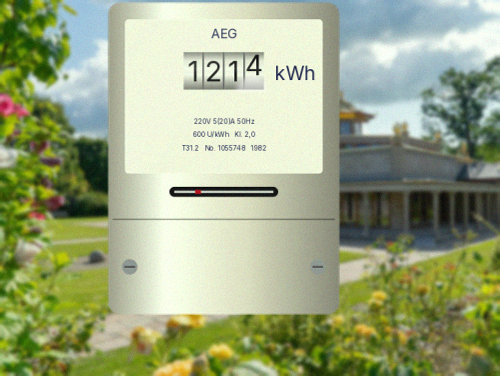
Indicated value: 1214 kWh
